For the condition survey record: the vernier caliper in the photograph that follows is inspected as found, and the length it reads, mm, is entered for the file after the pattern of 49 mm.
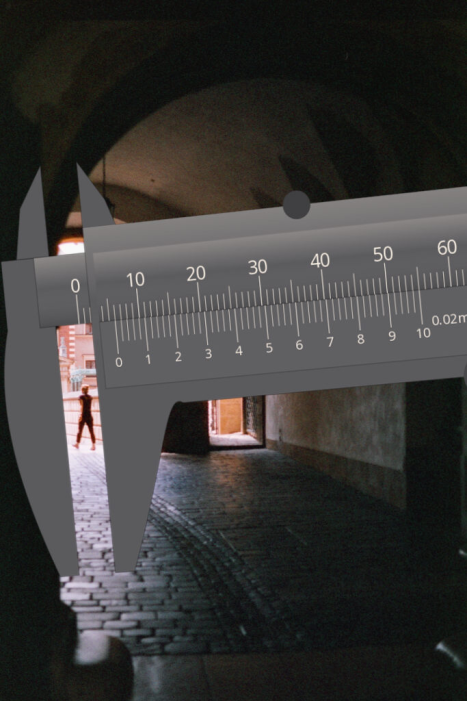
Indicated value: 6.0 mm
